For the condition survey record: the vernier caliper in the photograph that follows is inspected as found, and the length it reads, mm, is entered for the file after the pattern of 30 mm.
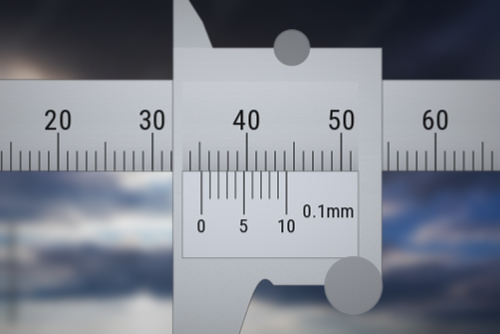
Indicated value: 35.2 mm
